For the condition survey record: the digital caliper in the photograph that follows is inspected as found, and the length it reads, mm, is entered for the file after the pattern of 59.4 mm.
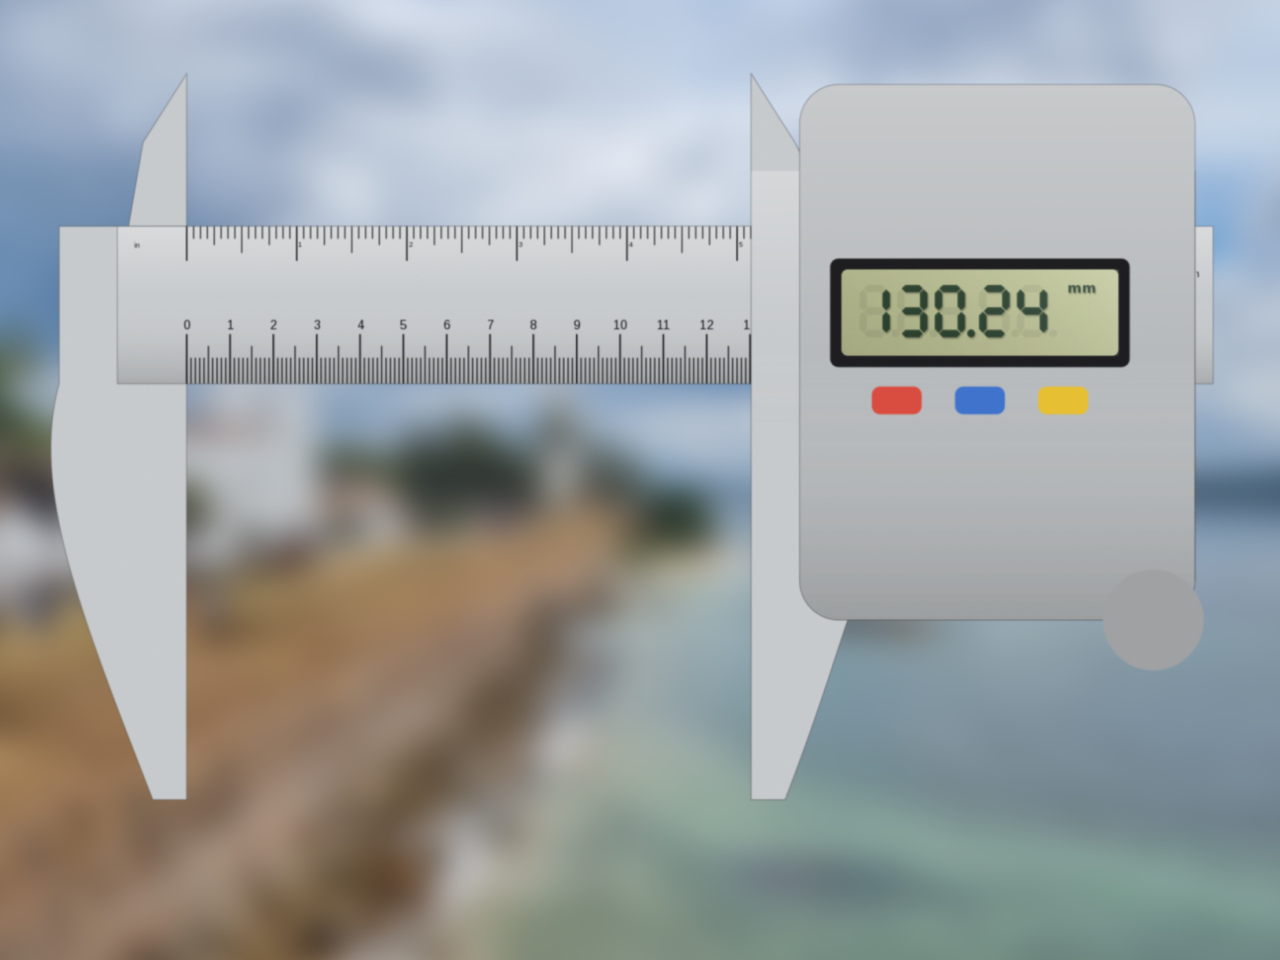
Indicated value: 130.24 mm
